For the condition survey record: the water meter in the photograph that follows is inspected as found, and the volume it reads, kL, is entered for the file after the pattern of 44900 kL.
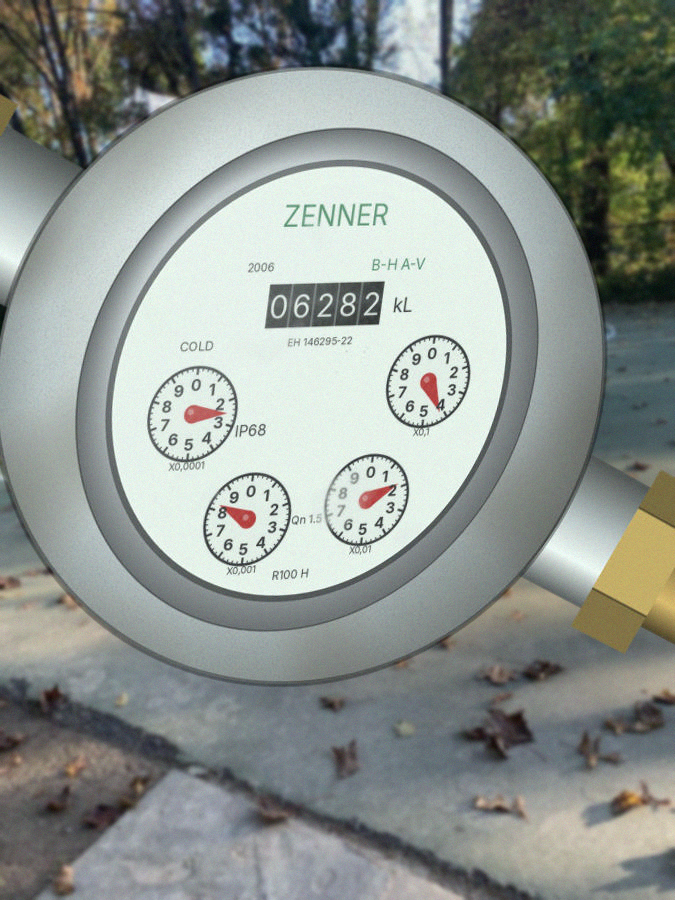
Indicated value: 6282.4182 kL
